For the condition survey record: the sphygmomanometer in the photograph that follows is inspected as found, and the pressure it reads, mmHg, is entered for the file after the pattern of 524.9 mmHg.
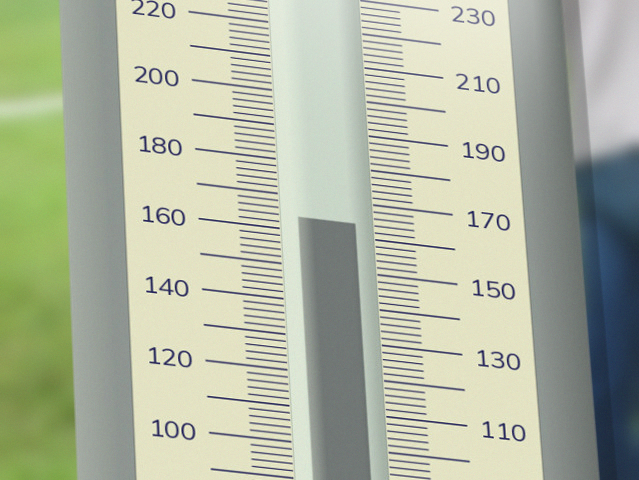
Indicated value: 164 mmHg
